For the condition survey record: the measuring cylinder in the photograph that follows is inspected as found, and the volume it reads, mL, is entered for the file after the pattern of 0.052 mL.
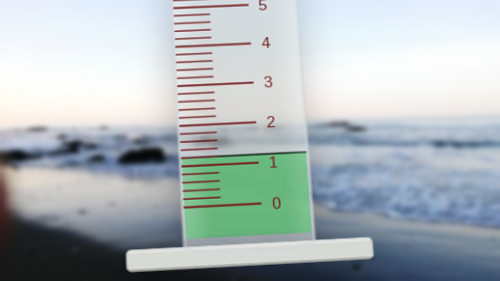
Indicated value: 1.2 mL
